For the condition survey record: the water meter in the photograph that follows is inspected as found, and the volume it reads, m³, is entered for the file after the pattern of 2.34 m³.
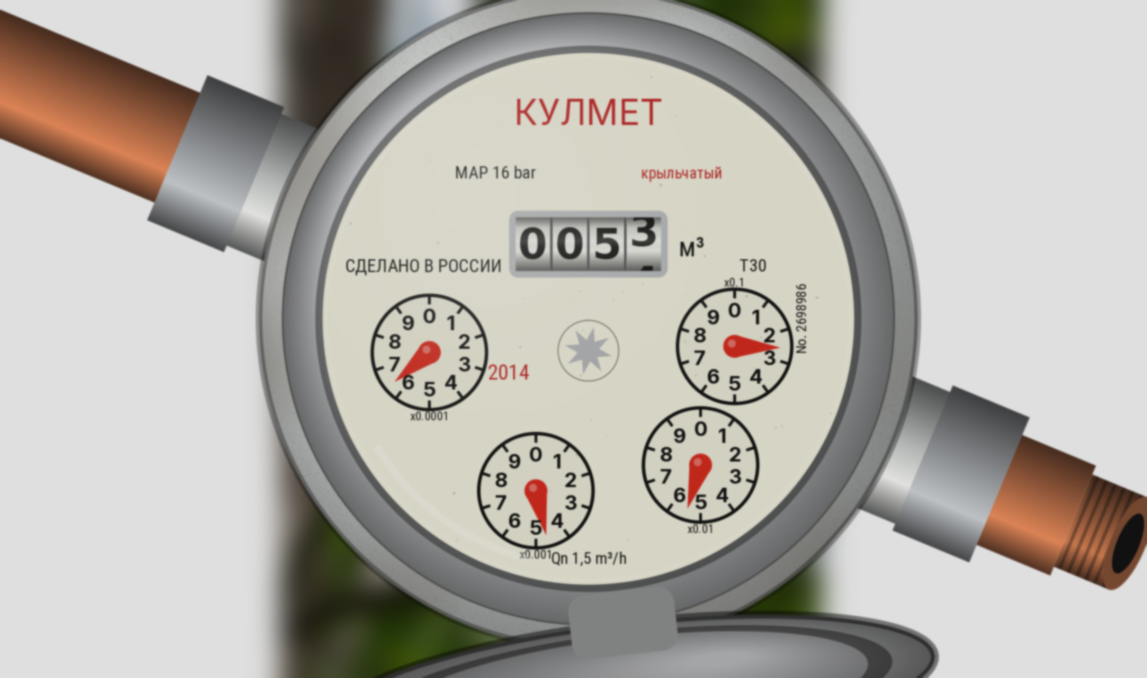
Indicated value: 53.2546 m³
